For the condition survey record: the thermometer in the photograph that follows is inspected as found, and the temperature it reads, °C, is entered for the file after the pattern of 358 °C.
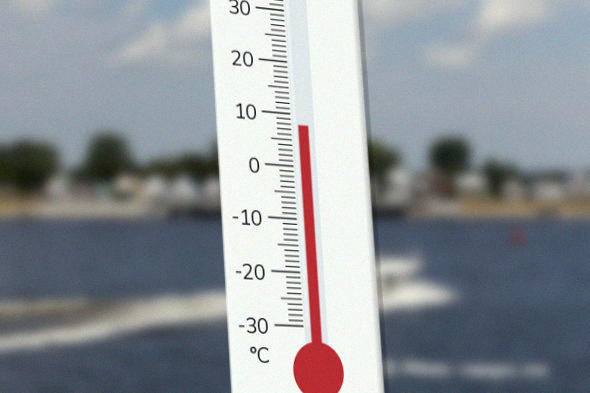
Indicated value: 8 °C
